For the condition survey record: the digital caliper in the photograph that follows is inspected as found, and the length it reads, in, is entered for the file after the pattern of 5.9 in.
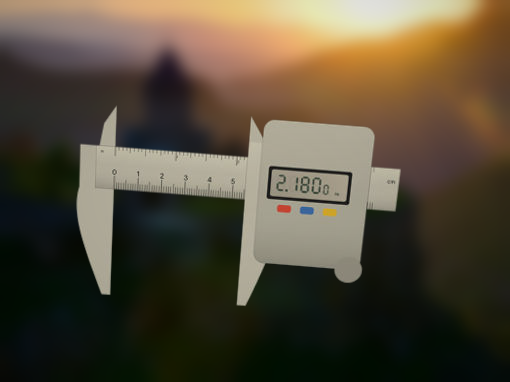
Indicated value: 2.1800 in
